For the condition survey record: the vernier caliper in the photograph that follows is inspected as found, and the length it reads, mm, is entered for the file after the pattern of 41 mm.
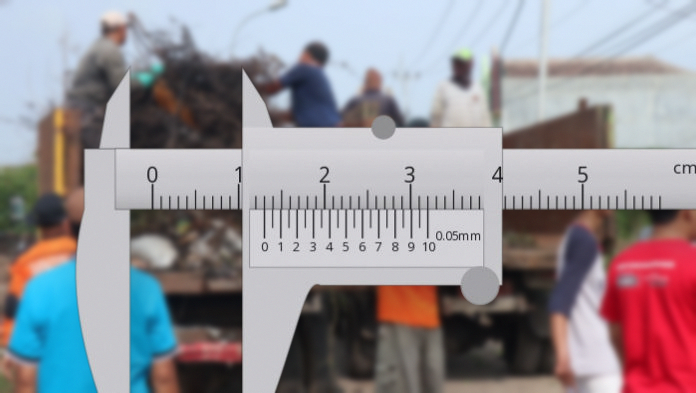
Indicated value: 13.0 mm
